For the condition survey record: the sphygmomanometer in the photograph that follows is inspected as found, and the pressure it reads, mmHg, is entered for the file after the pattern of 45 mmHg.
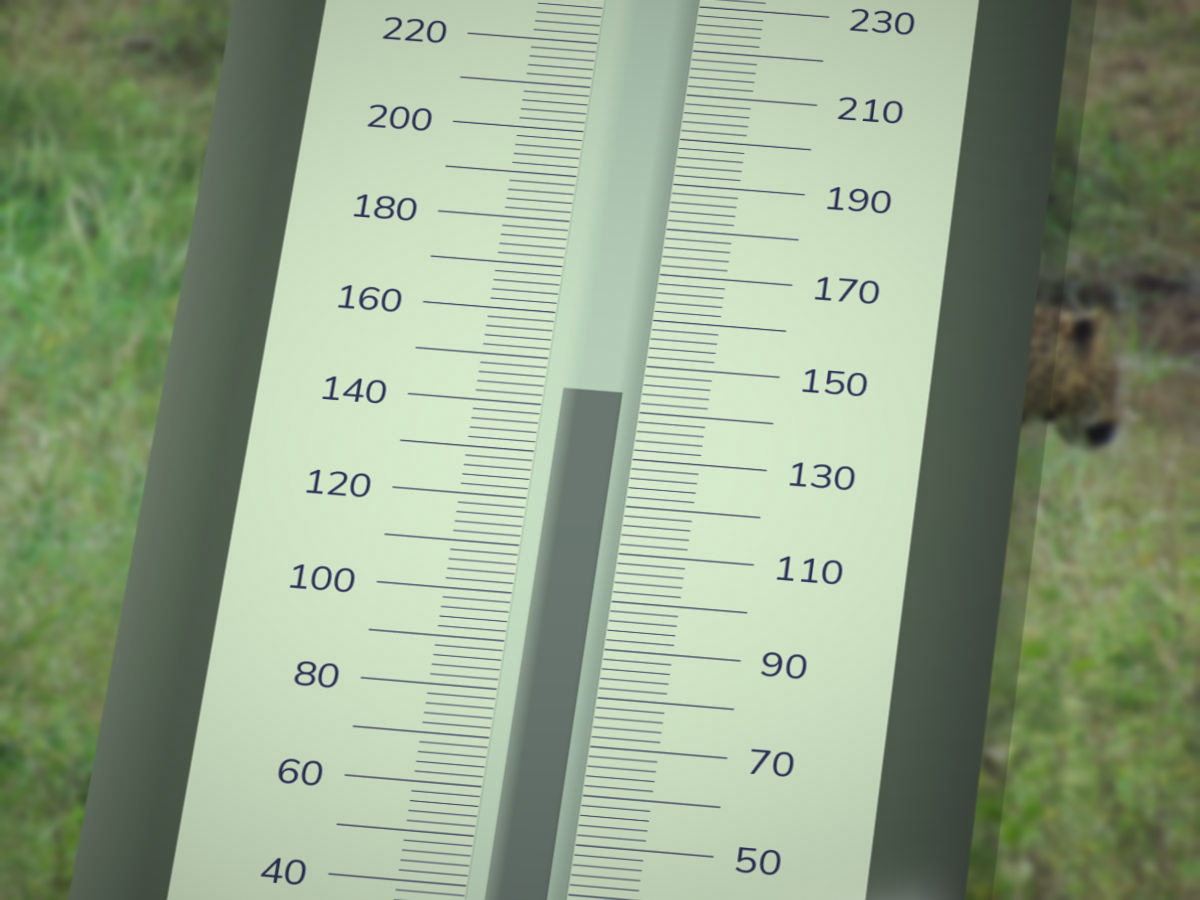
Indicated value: 144 mmHg
